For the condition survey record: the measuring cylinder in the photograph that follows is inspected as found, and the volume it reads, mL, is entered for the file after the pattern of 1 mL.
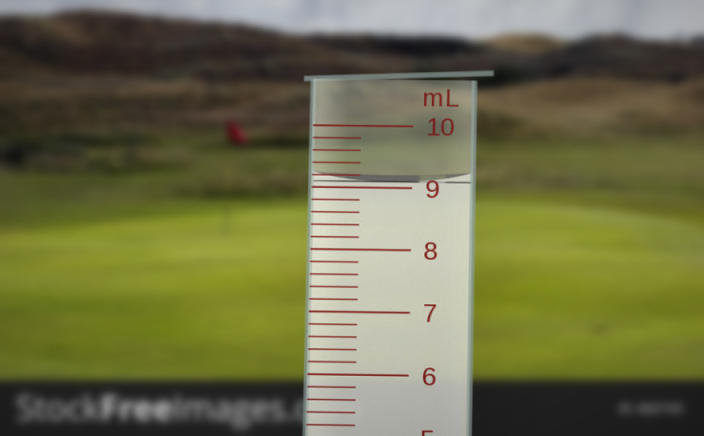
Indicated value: 9.1 mL
